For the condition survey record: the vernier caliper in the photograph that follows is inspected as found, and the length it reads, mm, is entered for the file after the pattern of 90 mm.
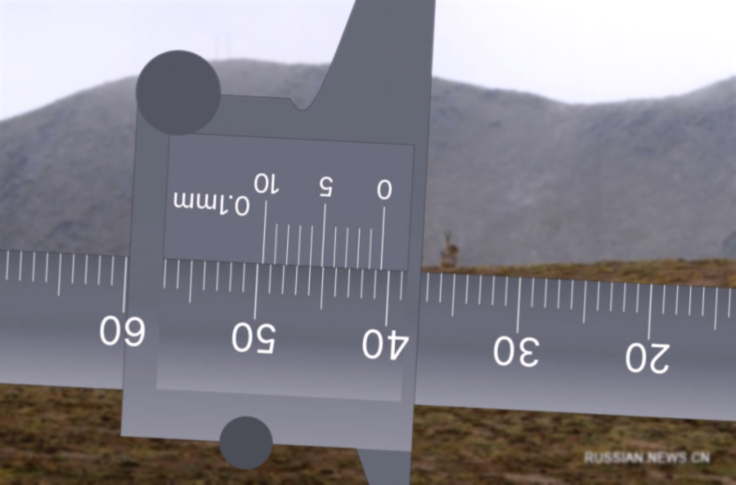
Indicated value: 40.6 mm
